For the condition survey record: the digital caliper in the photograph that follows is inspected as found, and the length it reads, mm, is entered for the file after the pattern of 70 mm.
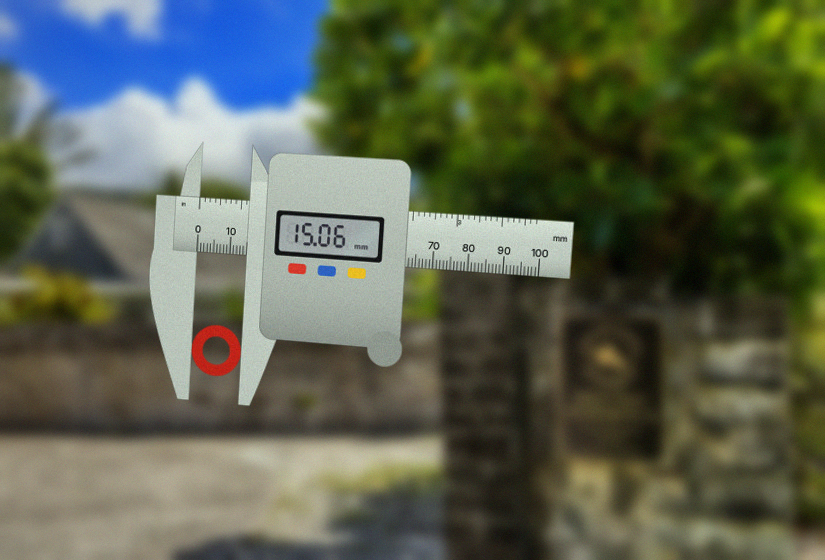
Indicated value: 15.06 mm
